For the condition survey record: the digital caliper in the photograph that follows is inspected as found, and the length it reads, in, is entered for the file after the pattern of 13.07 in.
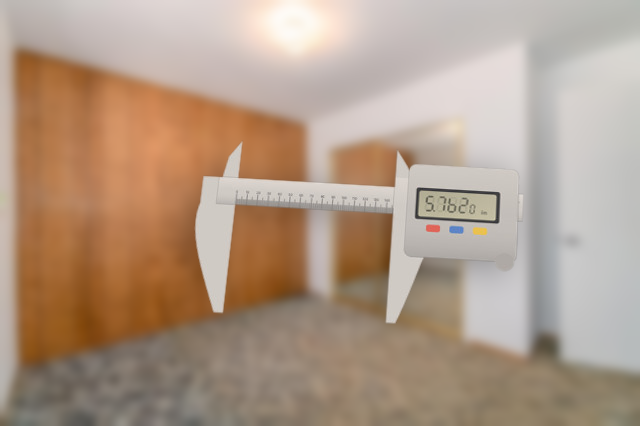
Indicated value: 5.7620 in
